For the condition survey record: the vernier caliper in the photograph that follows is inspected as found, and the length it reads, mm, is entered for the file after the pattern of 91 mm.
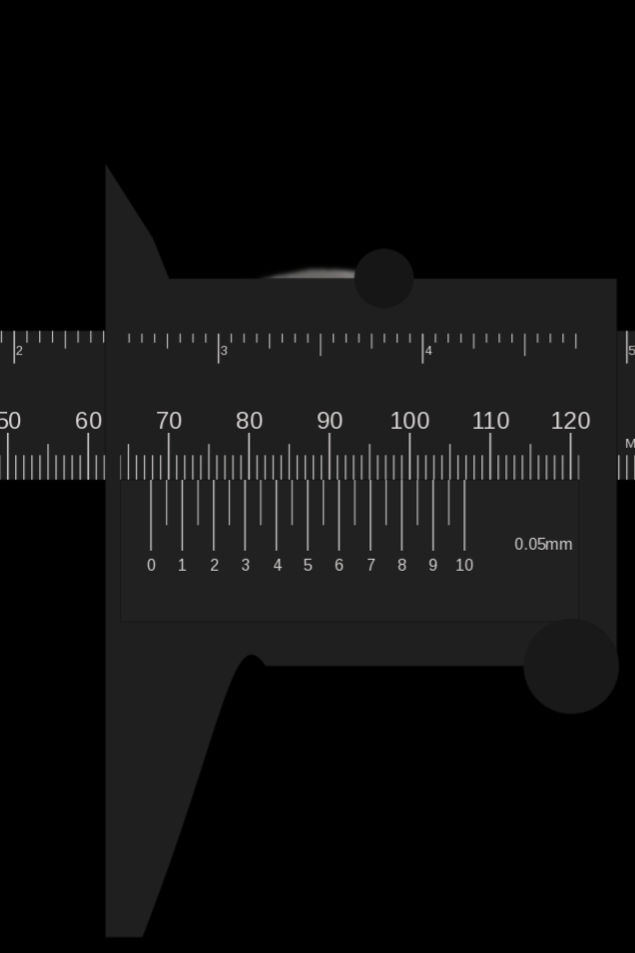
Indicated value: 67.8 mm
